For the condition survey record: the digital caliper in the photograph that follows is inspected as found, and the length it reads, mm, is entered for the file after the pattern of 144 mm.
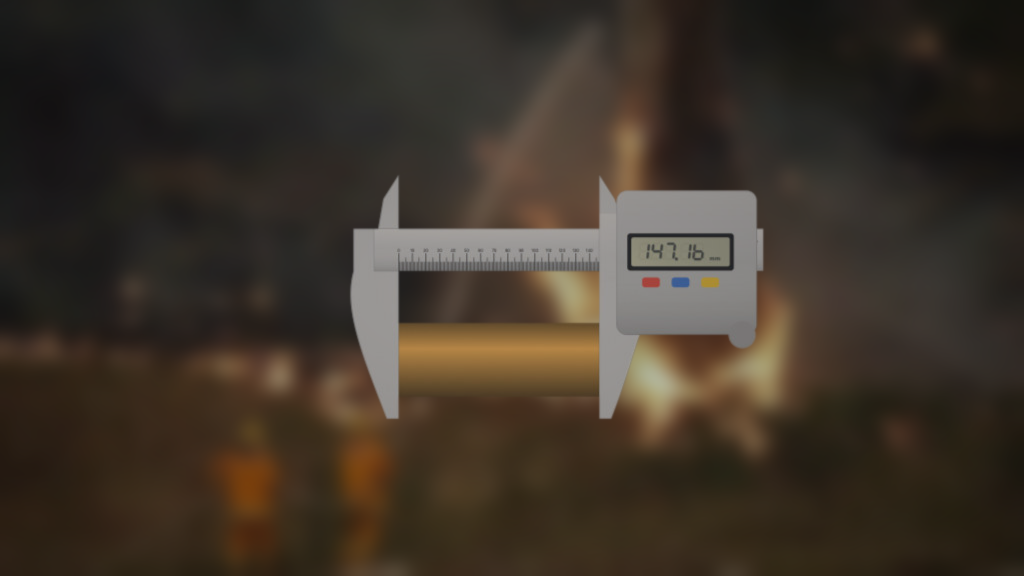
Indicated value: 147.16 mm
